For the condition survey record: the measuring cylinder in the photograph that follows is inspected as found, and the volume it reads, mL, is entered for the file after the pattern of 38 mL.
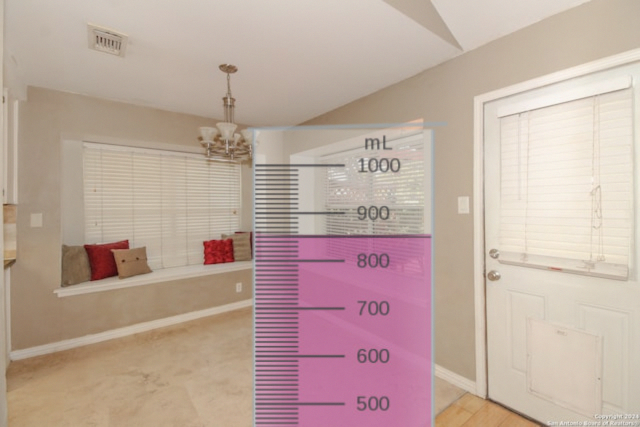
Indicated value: 850 mL
